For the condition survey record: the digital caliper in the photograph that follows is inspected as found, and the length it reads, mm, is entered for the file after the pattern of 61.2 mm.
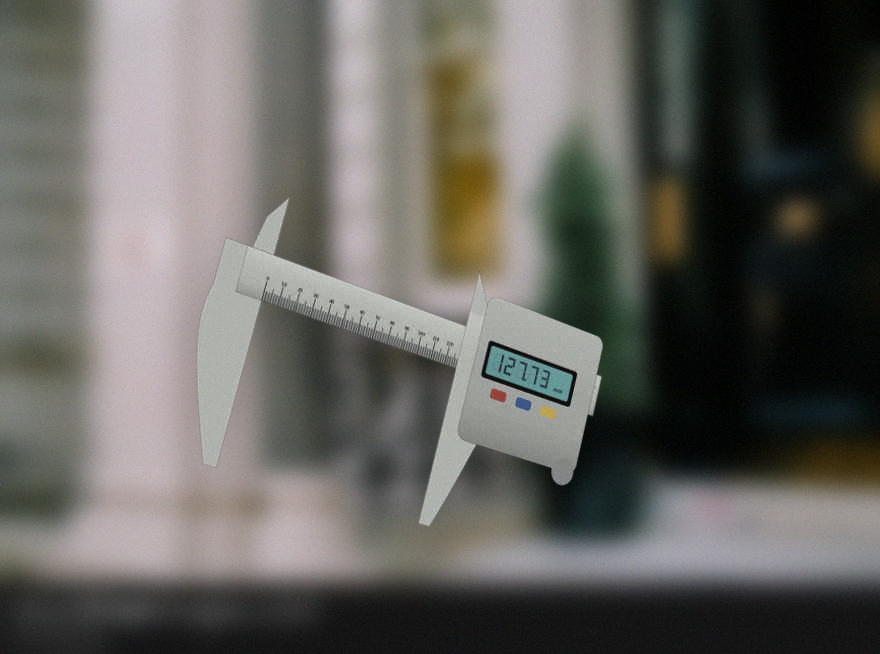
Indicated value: 127.73 mm
